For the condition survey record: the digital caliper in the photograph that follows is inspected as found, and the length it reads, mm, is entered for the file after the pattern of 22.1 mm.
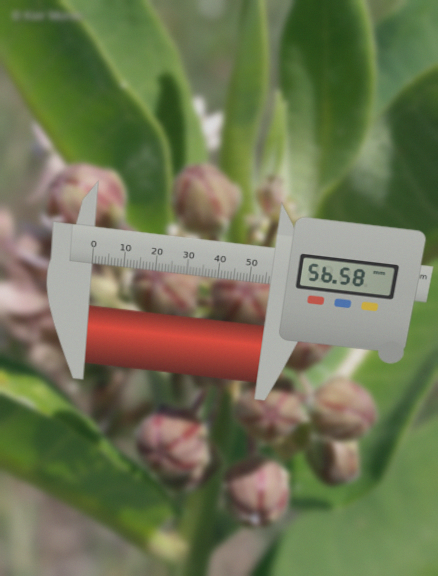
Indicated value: 56.58 mm
